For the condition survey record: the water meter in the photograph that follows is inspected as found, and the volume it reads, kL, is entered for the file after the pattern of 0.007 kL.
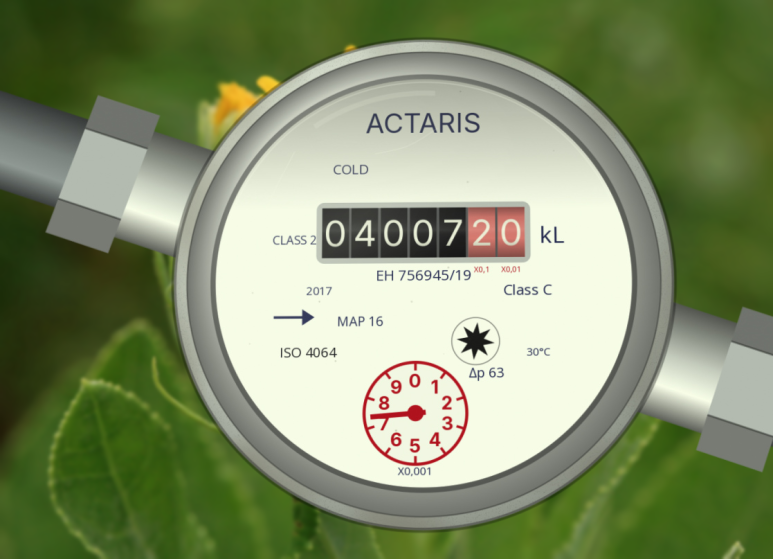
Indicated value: 4007.207 kL
